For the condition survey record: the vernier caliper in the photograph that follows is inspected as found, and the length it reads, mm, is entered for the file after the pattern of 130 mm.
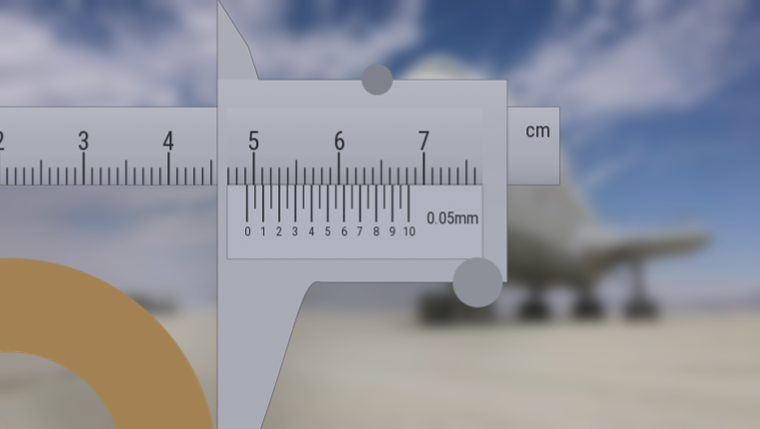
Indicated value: 49.2 mm
